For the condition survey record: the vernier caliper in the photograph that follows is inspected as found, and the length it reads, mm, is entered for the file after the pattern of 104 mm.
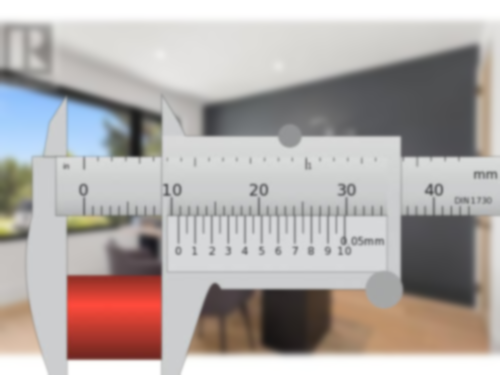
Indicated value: 10.8 mm
